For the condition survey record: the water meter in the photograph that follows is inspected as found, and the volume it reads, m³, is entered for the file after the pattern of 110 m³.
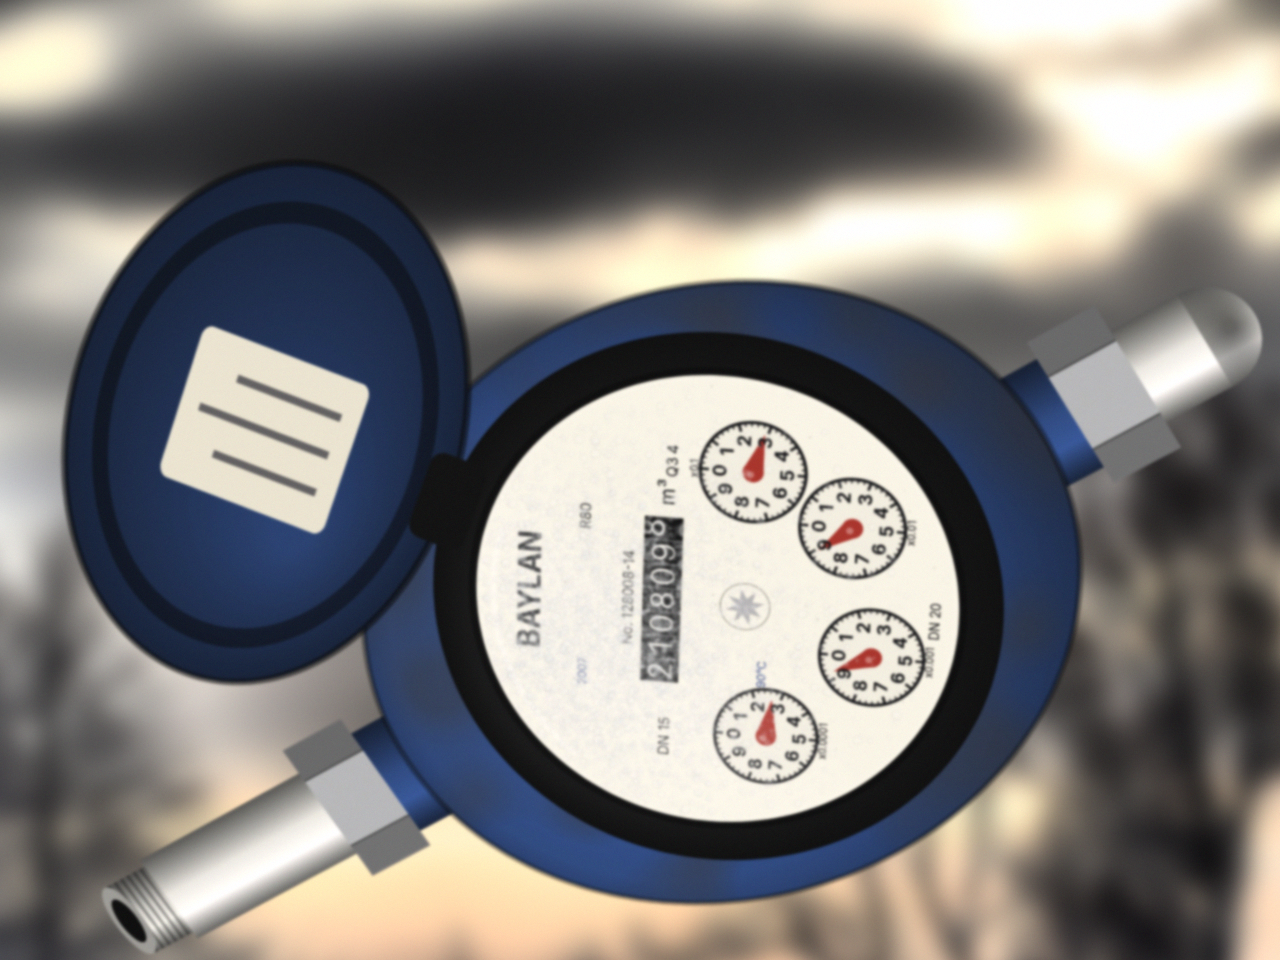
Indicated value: 2108098.2892 m³
